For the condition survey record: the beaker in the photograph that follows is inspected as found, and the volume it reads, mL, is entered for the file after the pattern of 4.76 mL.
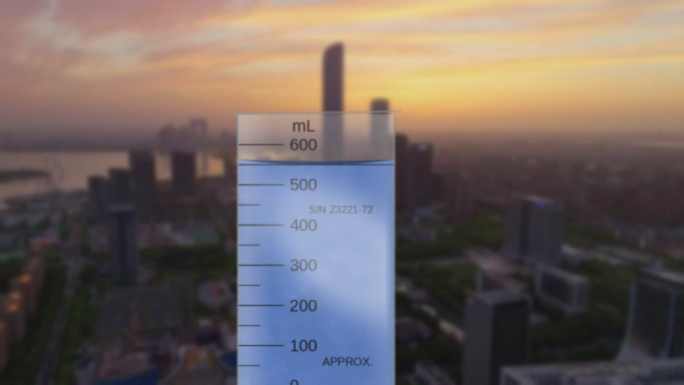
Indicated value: 550 mL
